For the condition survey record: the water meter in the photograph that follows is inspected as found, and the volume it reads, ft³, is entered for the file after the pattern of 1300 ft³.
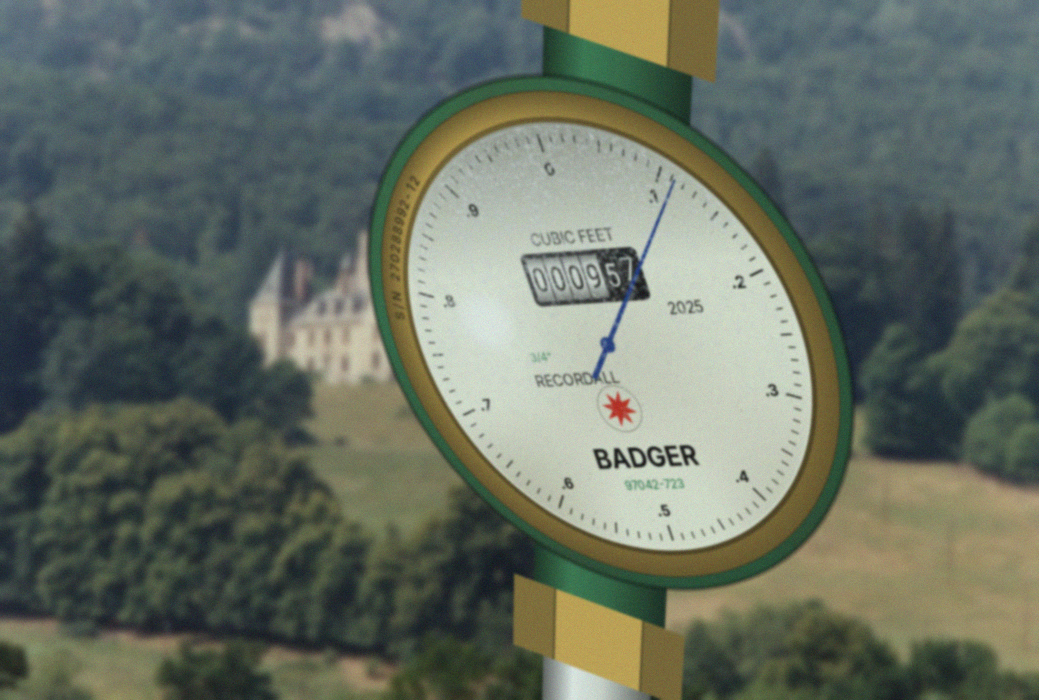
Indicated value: 957.11 ft³
